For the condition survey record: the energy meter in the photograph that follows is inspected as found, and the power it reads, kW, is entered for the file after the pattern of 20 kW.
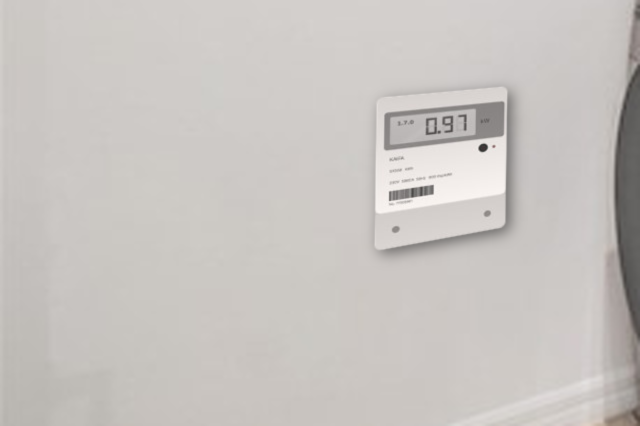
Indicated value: 0.97 kW
